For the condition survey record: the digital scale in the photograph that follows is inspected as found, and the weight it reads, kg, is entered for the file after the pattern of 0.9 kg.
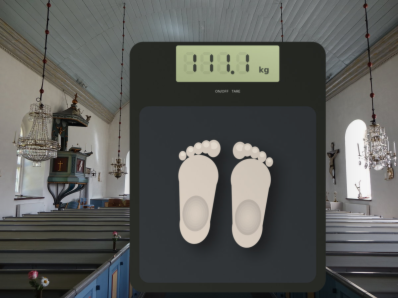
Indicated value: 111.1 kg
